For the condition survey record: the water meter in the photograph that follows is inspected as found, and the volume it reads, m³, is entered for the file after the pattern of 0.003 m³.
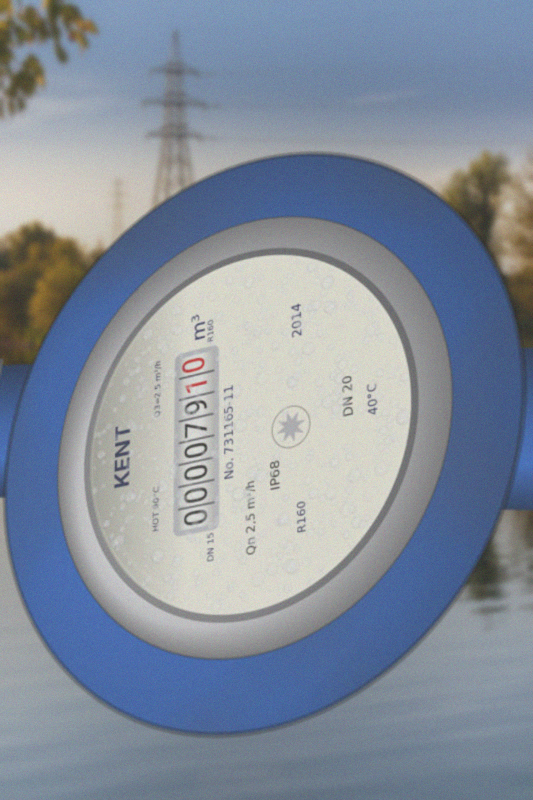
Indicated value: 79.10 m³
